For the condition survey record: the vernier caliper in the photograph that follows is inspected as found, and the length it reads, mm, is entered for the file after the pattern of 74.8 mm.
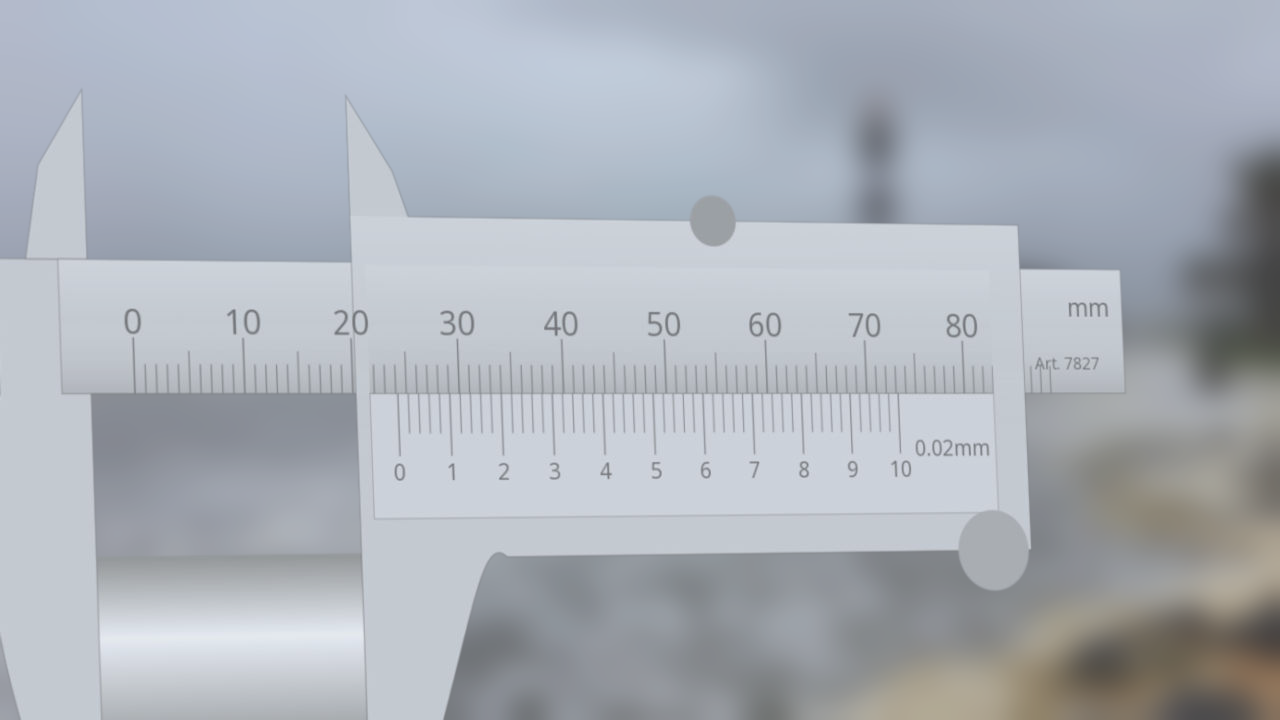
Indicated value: 24.2 mm
